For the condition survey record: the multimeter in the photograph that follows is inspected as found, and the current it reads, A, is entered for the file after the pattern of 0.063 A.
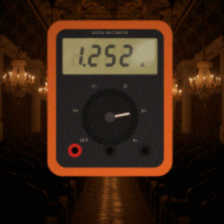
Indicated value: 1.252 A
